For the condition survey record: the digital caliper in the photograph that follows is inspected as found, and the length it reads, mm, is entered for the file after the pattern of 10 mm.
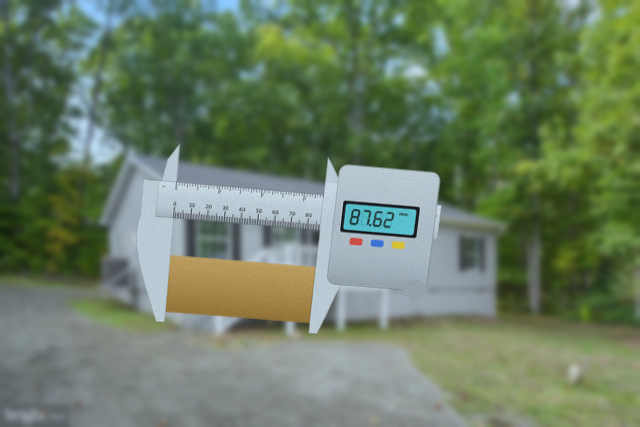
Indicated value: 87.62 mm
